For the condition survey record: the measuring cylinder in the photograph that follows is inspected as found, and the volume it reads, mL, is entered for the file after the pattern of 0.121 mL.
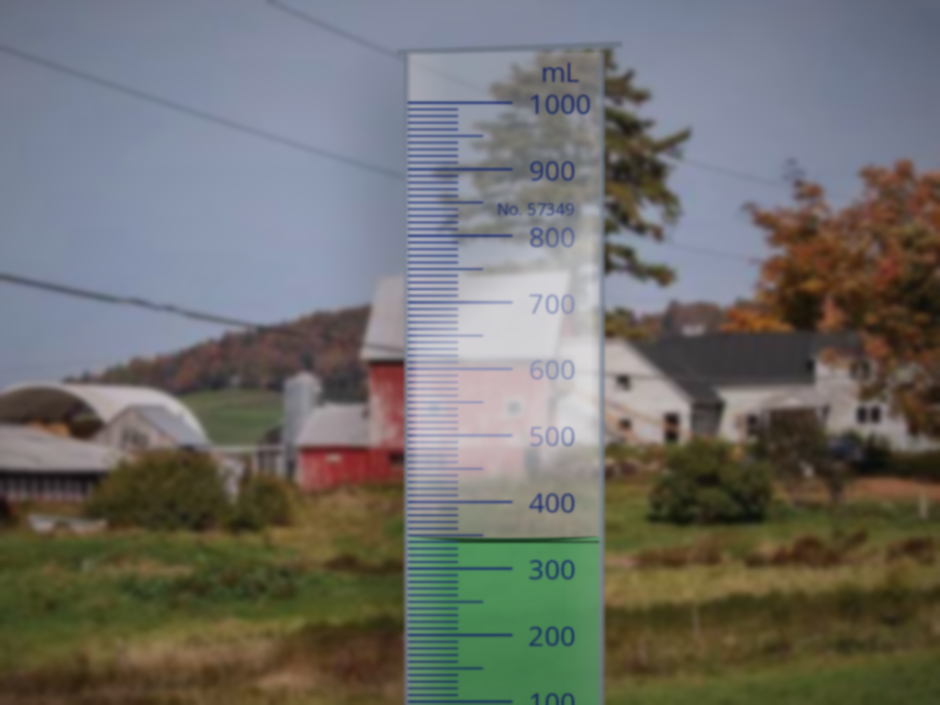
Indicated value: 340 mL
